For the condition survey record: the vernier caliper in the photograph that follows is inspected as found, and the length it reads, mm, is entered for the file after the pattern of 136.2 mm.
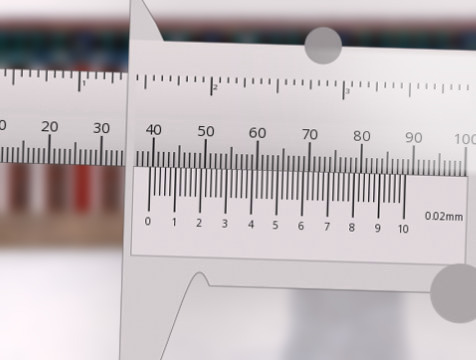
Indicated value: 39.5 mm
